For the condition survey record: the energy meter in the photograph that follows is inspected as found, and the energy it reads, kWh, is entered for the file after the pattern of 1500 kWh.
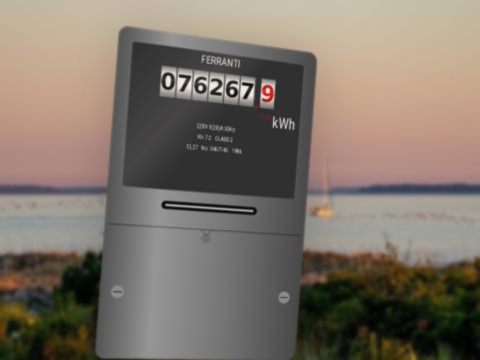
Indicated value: 76267.9 kWh
